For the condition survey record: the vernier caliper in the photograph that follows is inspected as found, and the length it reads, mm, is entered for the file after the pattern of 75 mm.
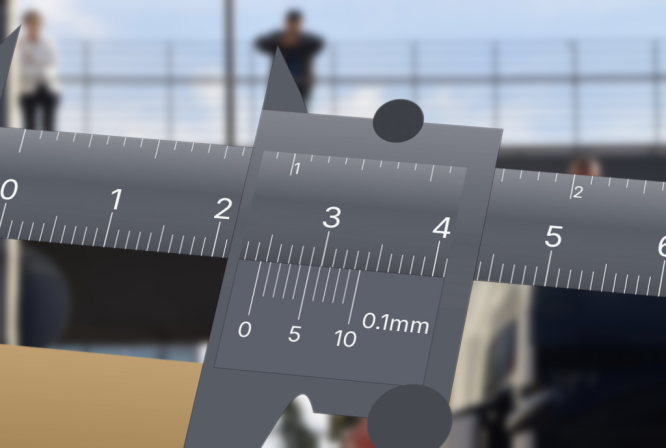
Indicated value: 24.5 mm
